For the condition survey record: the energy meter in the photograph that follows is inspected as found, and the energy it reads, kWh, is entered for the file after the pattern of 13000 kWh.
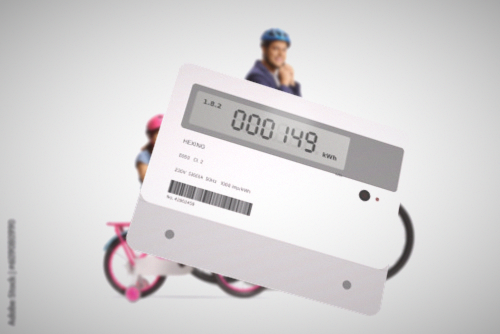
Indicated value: 149 kWh
